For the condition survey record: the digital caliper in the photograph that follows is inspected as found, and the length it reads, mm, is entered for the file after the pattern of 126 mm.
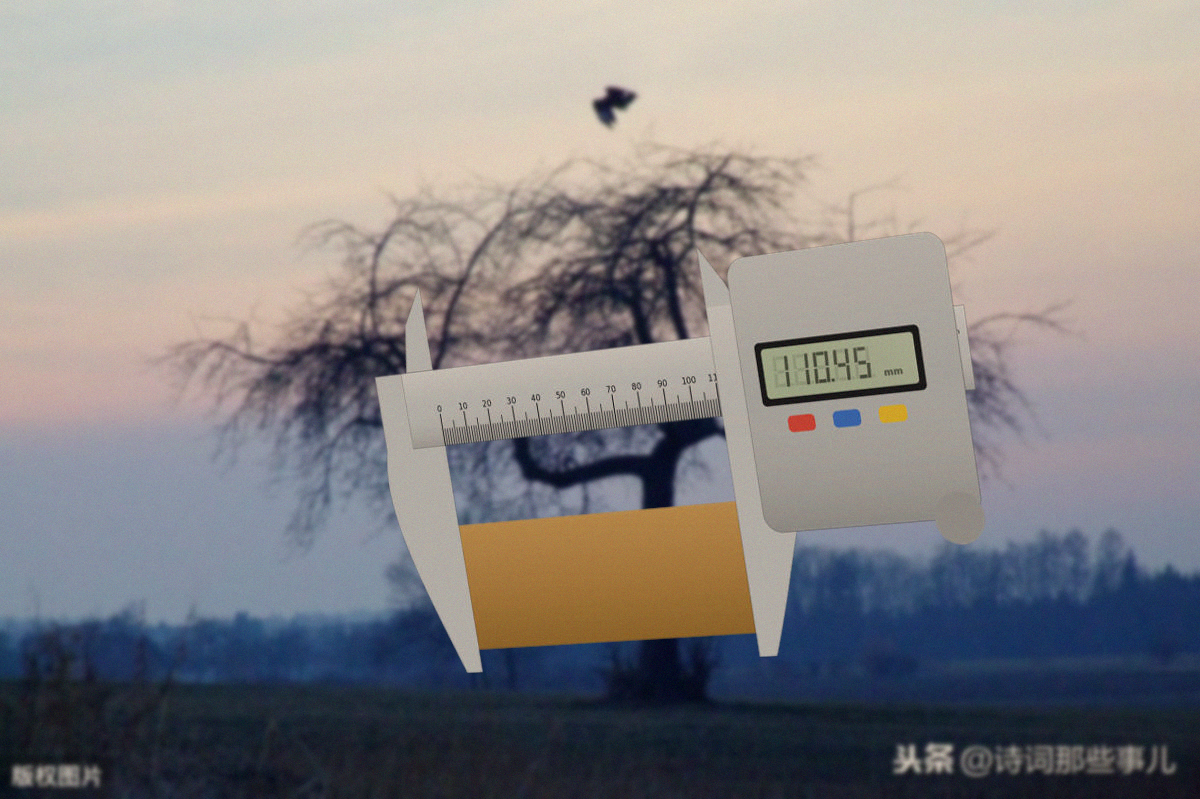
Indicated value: 110.45 mm
